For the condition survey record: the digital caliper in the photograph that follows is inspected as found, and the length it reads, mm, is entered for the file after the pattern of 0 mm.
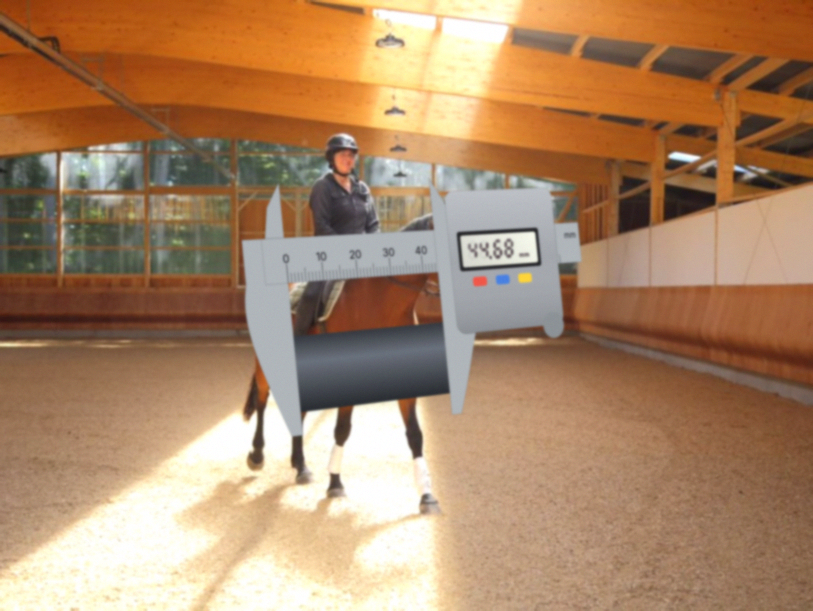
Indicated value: 44.68 mm
